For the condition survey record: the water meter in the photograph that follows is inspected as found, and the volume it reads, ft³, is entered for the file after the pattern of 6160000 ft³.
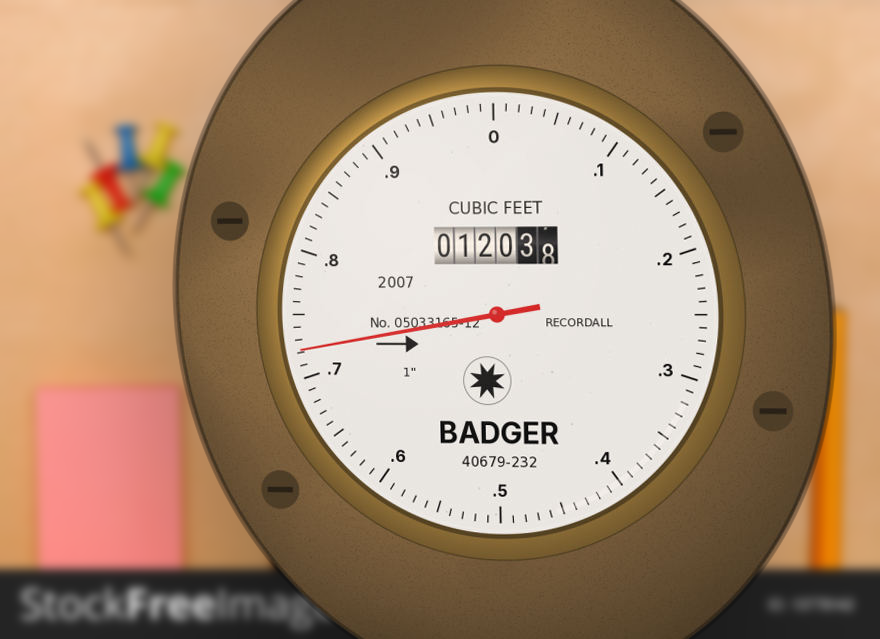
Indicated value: 12037.72 ft³
